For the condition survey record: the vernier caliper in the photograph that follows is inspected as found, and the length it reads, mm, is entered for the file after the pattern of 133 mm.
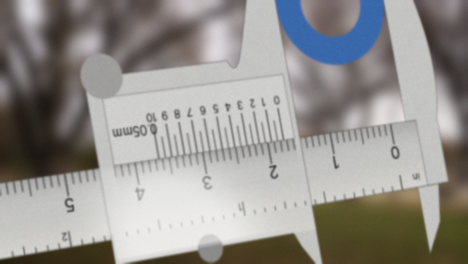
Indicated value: 17.5 mm
